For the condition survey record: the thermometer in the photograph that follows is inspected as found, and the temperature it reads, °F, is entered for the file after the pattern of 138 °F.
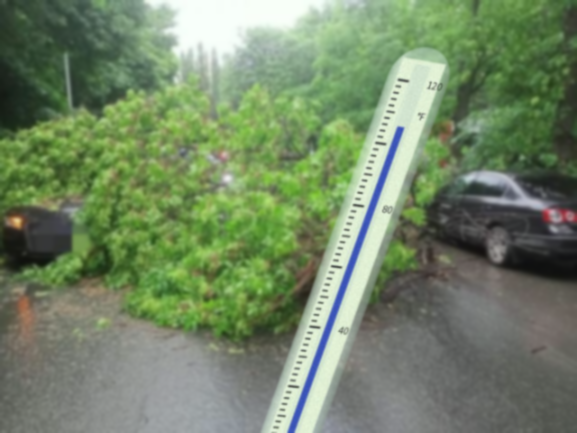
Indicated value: 106 °F
